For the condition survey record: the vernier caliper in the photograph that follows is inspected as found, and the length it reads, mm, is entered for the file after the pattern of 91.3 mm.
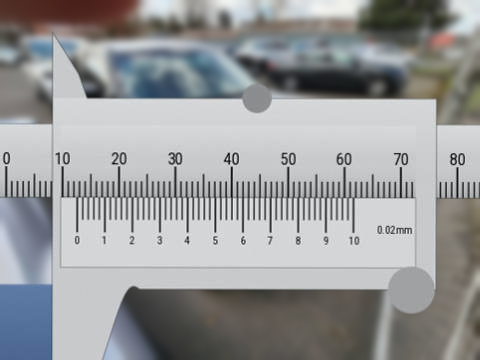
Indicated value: 12.6 mm
